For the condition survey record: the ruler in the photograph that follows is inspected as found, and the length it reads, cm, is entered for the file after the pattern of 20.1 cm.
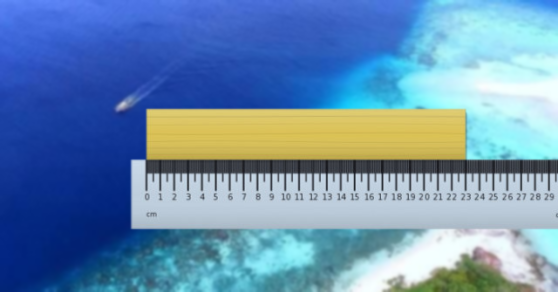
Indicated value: 23 cm
